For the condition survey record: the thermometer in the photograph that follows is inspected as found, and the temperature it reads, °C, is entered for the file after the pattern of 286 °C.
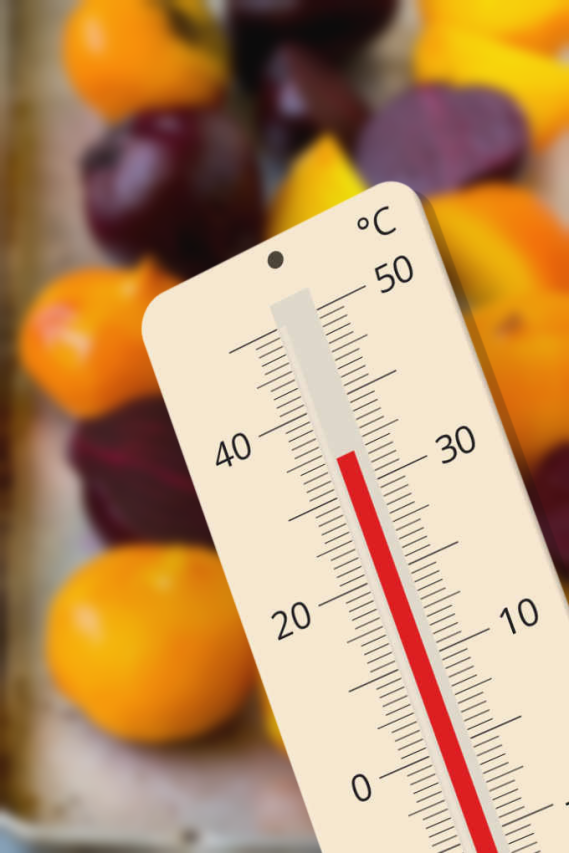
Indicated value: 34 °C
